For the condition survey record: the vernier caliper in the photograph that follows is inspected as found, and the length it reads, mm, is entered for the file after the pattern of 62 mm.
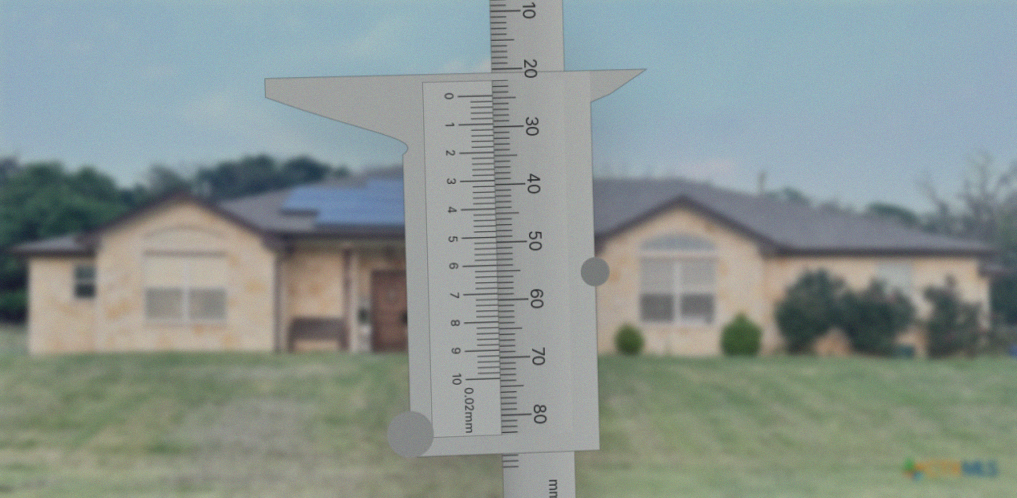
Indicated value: 24.6 mm
